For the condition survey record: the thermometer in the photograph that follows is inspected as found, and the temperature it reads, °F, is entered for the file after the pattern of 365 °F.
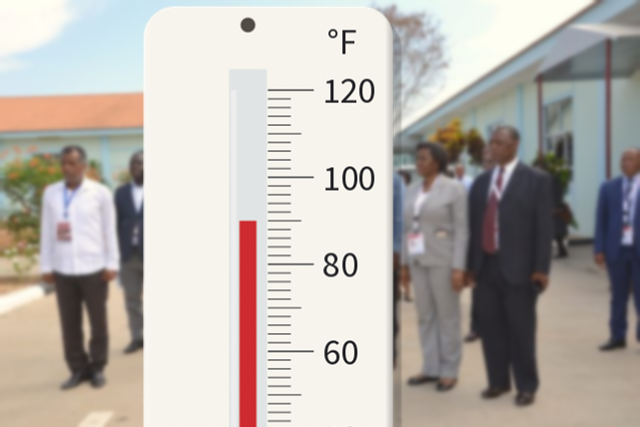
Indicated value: 90 °F
